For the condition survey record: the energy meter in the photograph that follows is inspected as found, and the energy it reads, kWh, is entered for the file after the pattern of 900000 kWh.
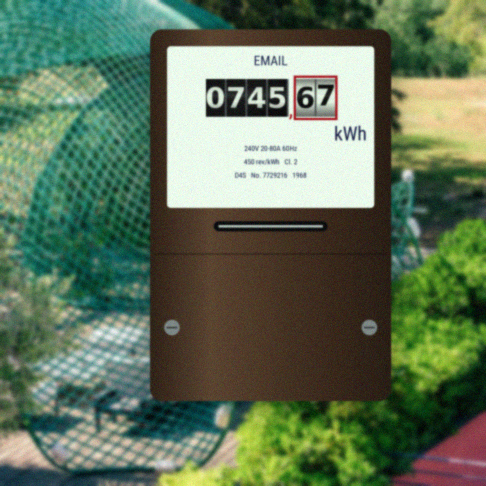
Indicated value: 745.67 kWh
